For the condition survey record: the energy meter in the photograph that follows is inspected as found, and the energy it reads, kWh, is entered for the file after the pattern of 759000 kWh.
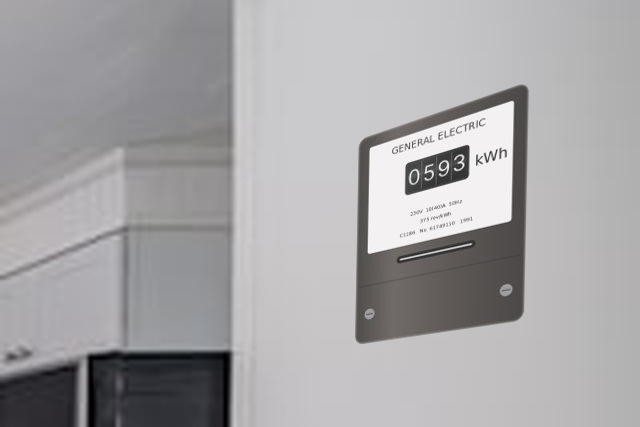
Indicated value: 593 kWh
